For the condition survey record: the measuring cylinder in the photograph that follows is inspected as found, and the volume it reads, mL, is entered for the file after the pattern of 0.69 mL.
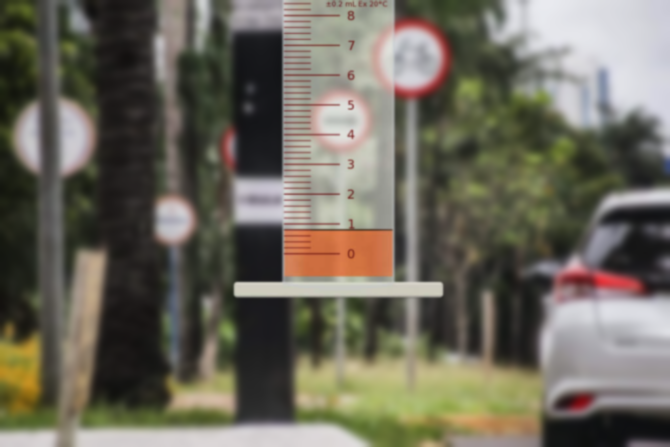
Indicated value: 0.8 mL
